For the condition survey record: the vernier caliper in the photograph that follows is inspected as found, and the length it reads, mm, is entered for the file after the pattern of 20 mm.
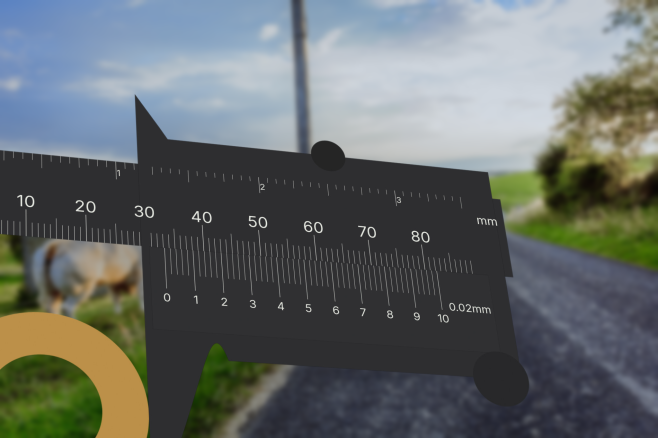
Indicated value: 33.2 mm
